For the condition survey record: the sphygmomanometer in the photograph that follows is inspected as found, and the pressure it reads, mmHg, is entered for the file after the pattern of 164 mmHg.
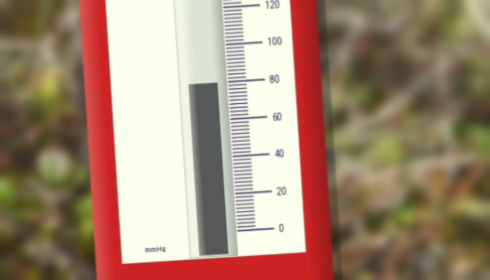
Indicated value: 80 mmHg
